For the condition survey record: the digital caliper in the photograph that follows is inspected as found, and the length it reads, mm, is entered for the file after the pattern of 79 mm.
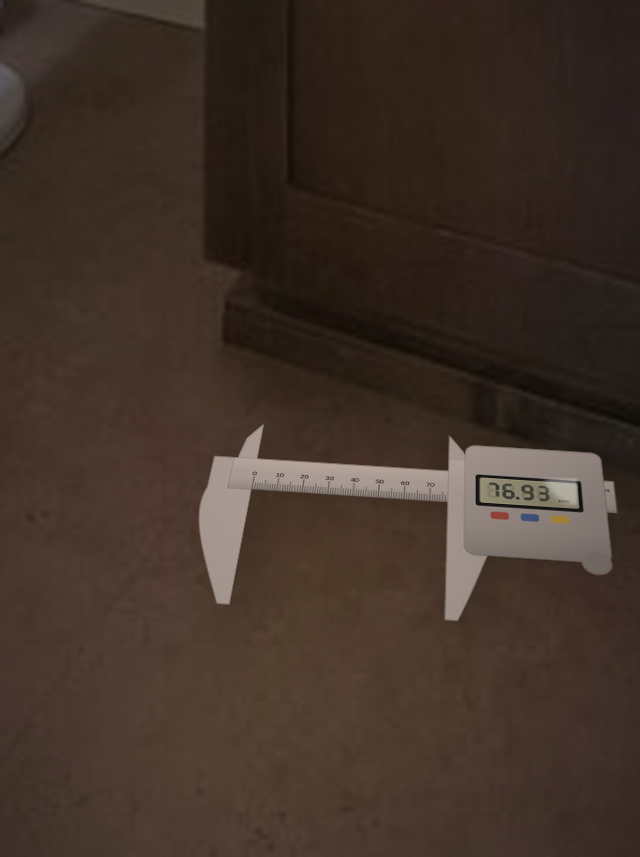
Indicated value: 76.93 mm
